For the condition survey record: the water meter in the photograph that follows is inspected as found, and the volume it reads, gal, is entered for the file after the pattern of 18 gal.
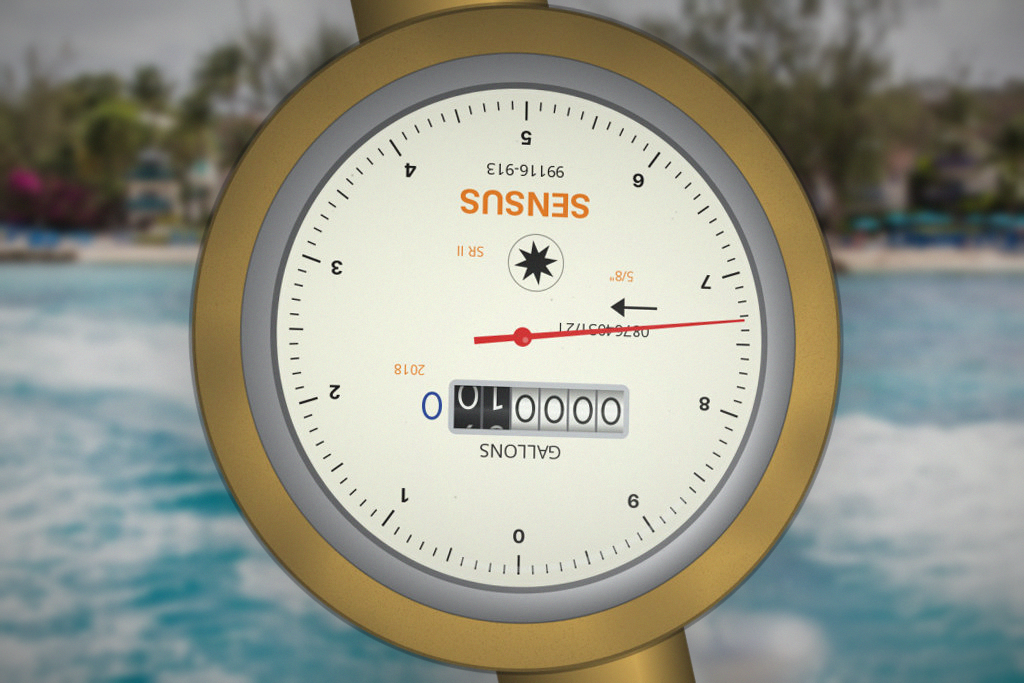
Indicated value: 97.3 gal
